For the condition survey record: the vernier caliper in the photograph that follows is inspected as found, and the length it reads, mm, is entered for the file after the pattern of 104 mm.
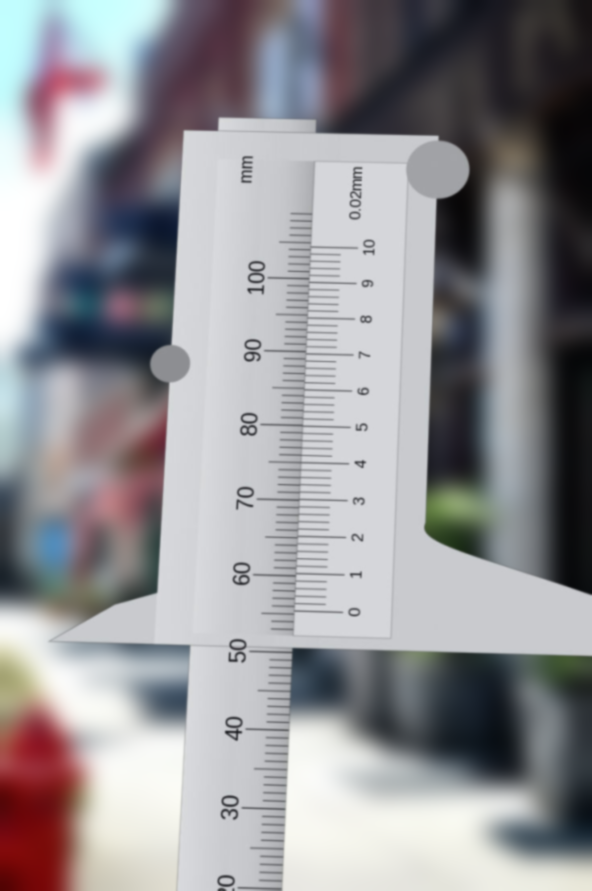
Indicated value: 55.4 mm
